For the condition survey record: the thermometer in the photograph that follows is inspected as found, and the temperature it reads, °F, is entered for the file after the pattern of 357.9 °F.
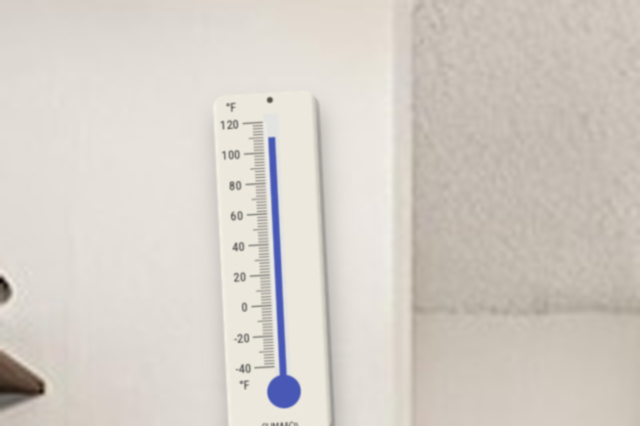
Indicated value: 110 °F
